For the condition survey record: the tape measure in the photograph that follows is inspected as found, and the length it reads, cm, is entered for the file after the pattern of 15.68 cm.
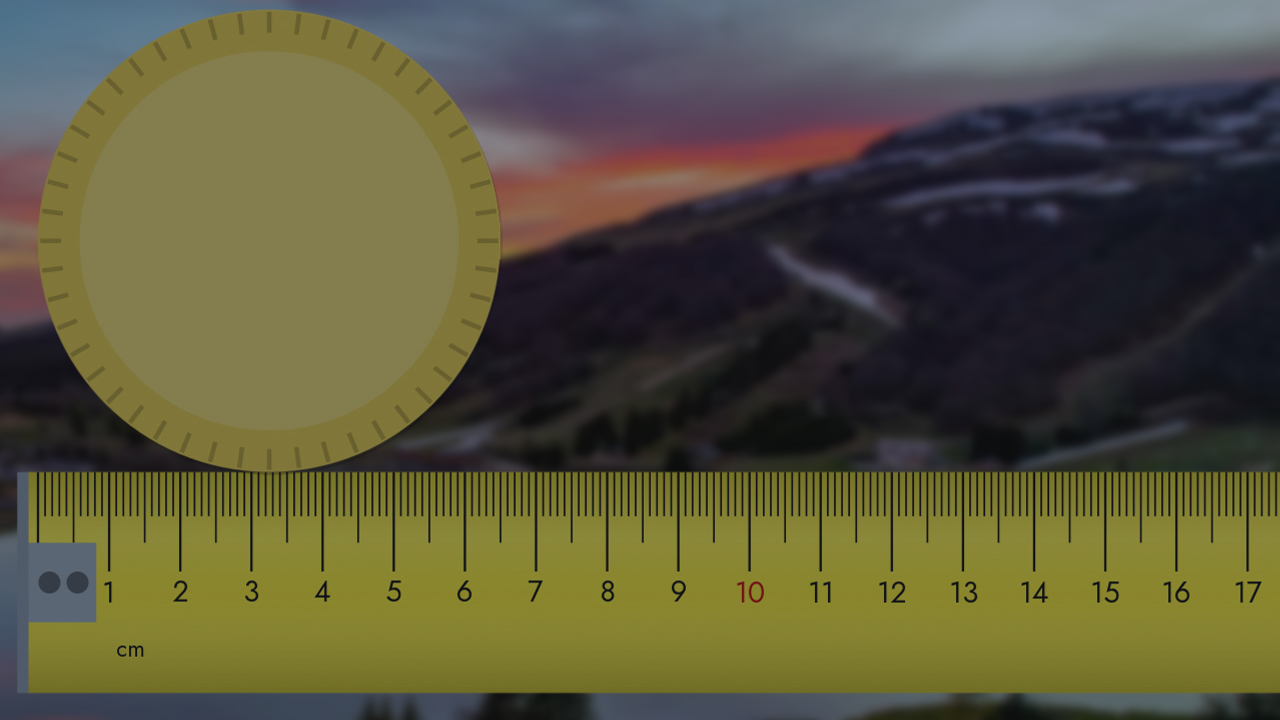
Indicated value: 6.5 cm
